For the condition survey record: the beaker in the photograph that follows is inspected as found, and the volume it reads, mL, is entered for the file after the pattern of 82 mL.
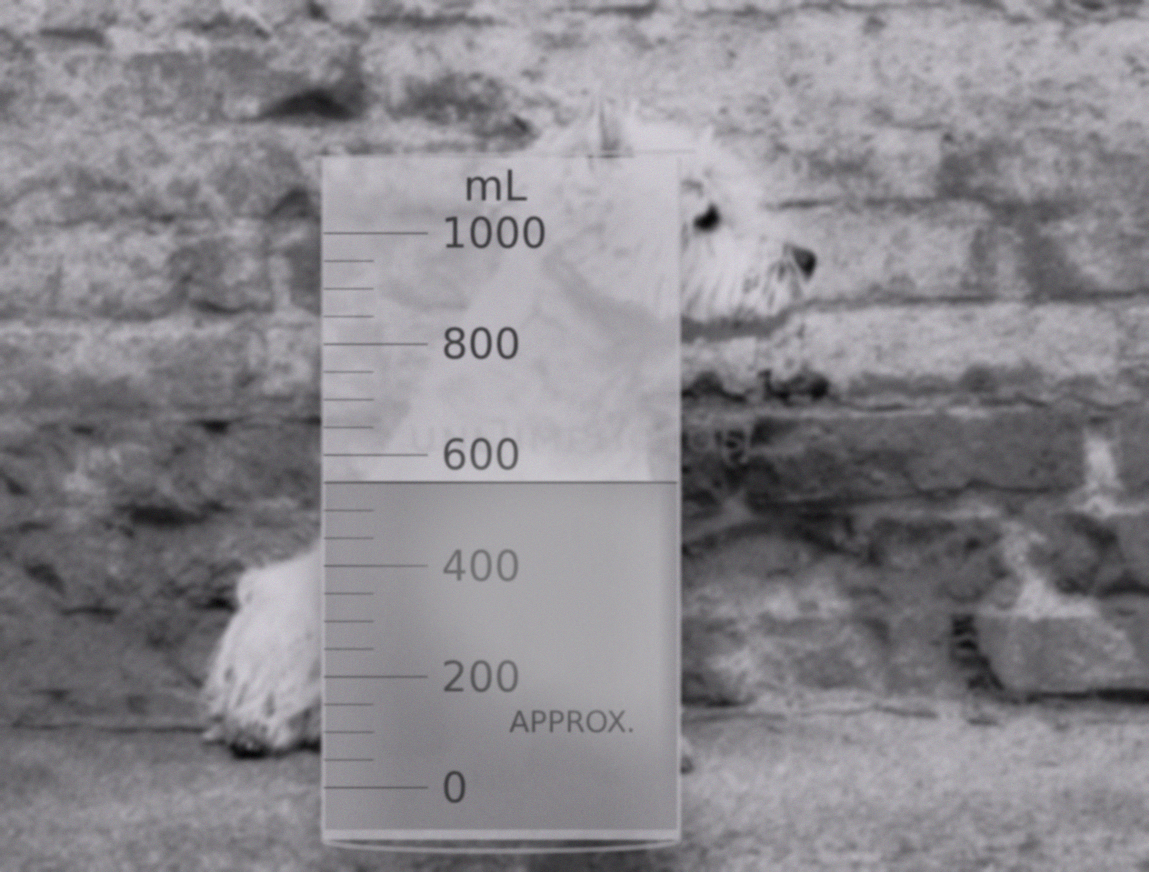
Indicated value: 550 mL
